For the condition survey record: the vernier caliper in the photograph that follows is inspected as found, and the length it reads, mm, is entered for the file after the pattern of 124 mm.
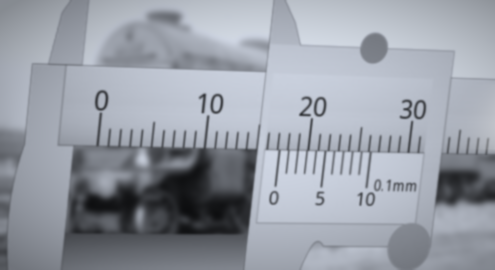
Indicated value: 17.2 mm
